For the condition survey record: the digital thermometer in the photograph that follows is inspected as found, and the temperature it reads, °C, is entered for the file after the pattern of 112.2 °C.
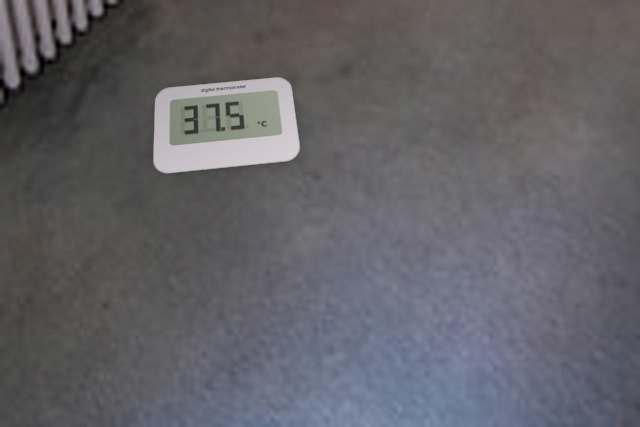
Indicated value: 37.5 °C
